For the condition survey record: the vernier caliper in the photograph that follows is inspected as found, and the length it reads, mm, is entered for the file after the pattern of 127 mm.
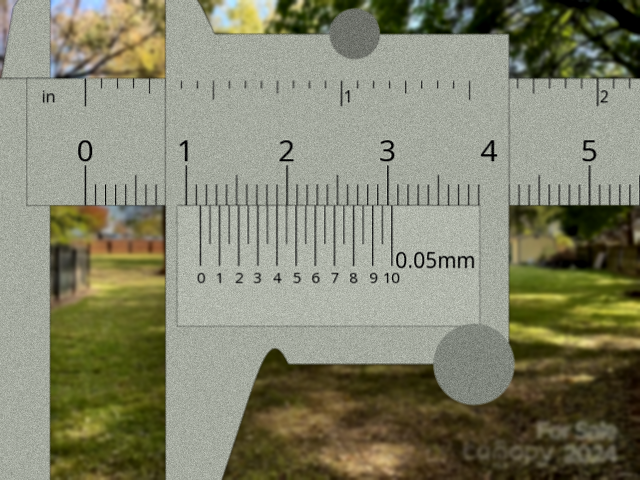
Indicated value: 11.4 mm
